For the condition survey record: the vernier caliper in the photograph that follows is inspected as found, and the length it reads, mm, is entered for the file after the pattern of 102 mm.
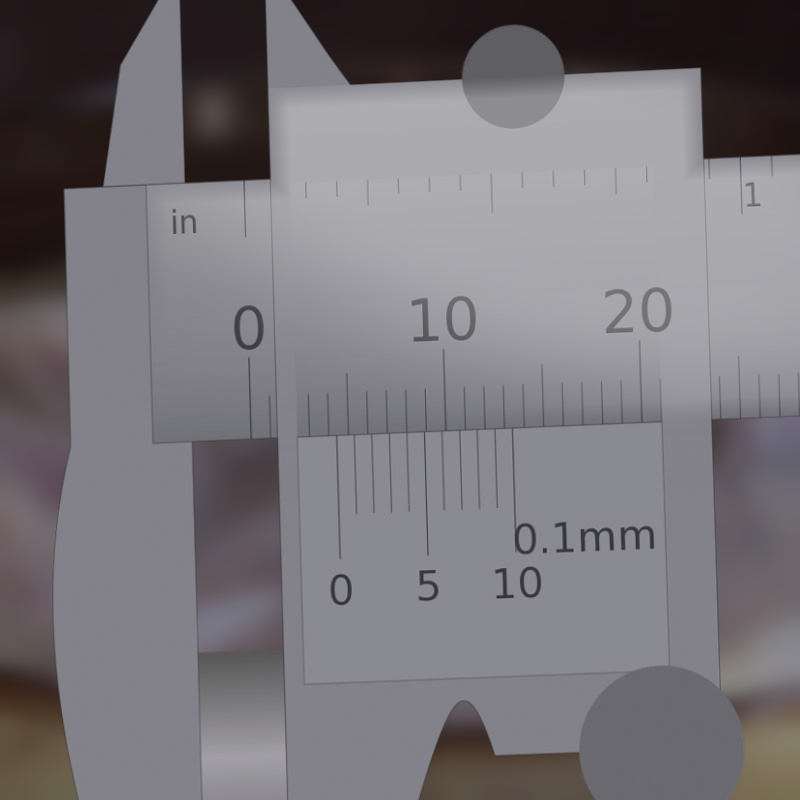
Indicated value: 4.4 mm
